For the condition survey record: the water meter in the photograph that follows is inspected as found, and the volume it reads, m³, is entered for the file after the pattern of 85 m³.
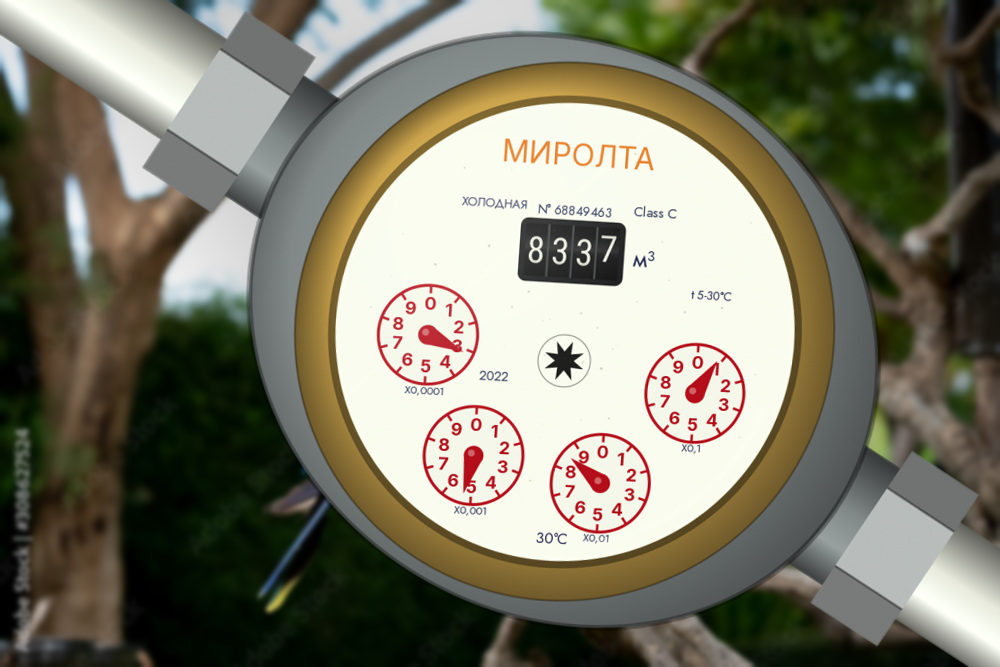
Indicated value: 8337.0853 m³
